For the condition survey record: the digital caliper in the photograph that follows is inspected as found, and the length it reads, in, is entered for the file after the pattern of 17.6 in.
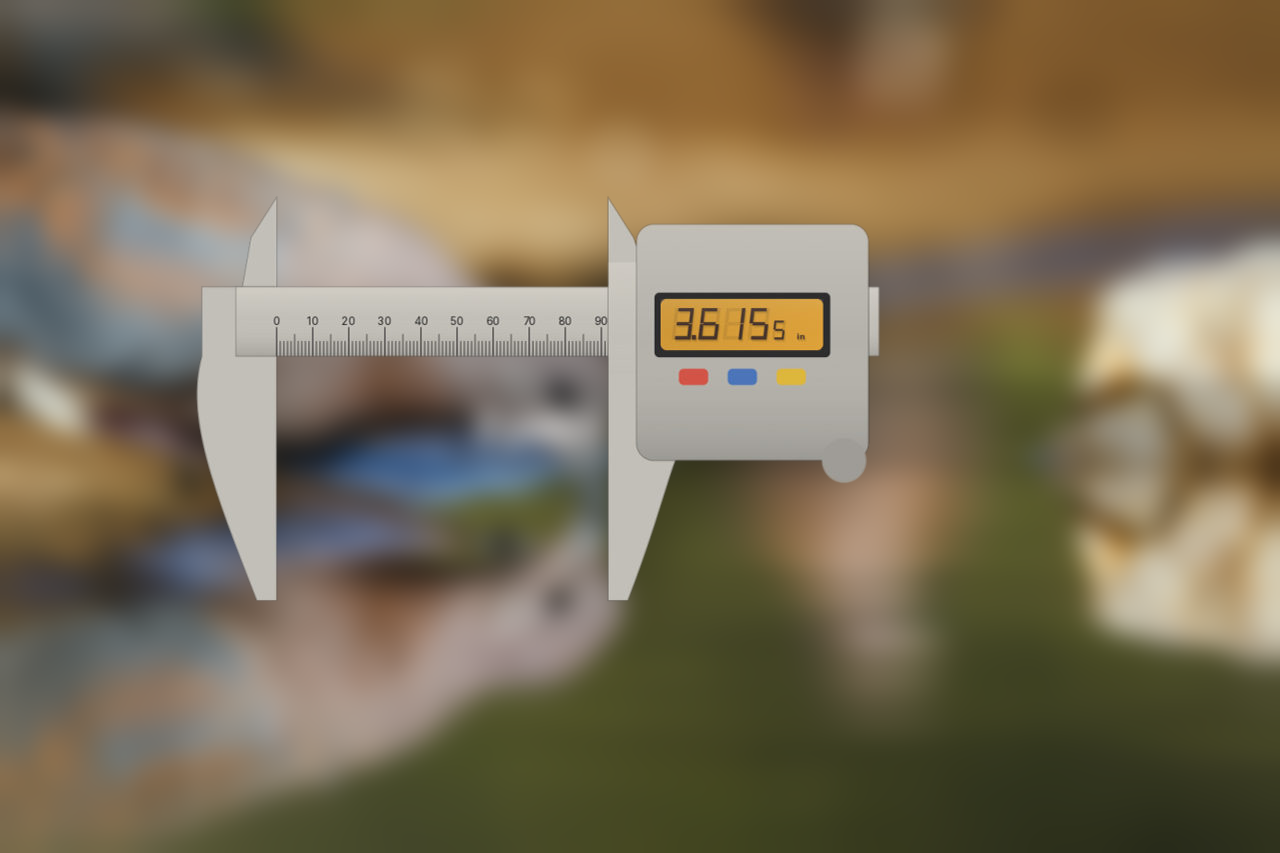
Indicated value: 3.6155 in
